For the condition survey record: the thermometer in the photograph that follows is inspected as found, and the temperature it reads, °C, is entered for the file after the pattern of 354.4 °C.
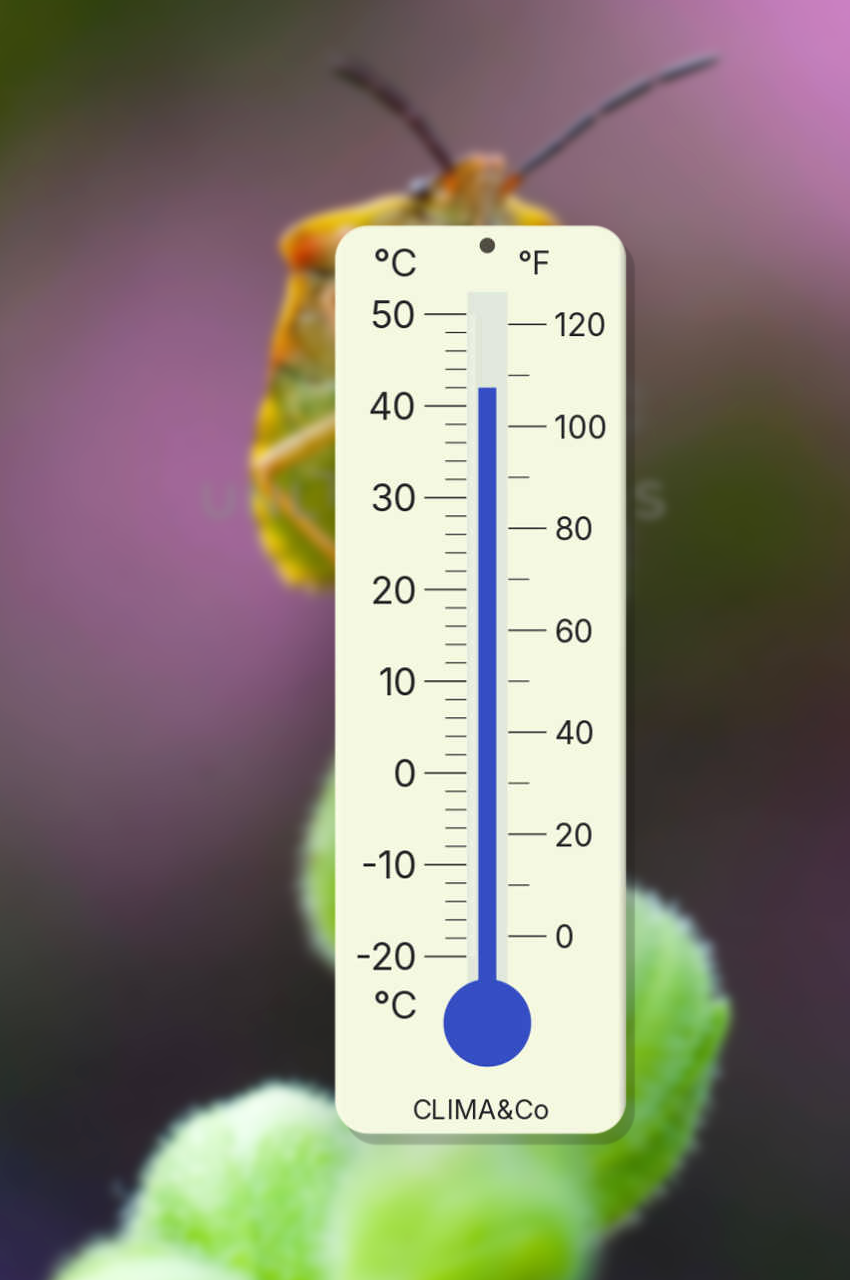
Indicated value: 42 °C
